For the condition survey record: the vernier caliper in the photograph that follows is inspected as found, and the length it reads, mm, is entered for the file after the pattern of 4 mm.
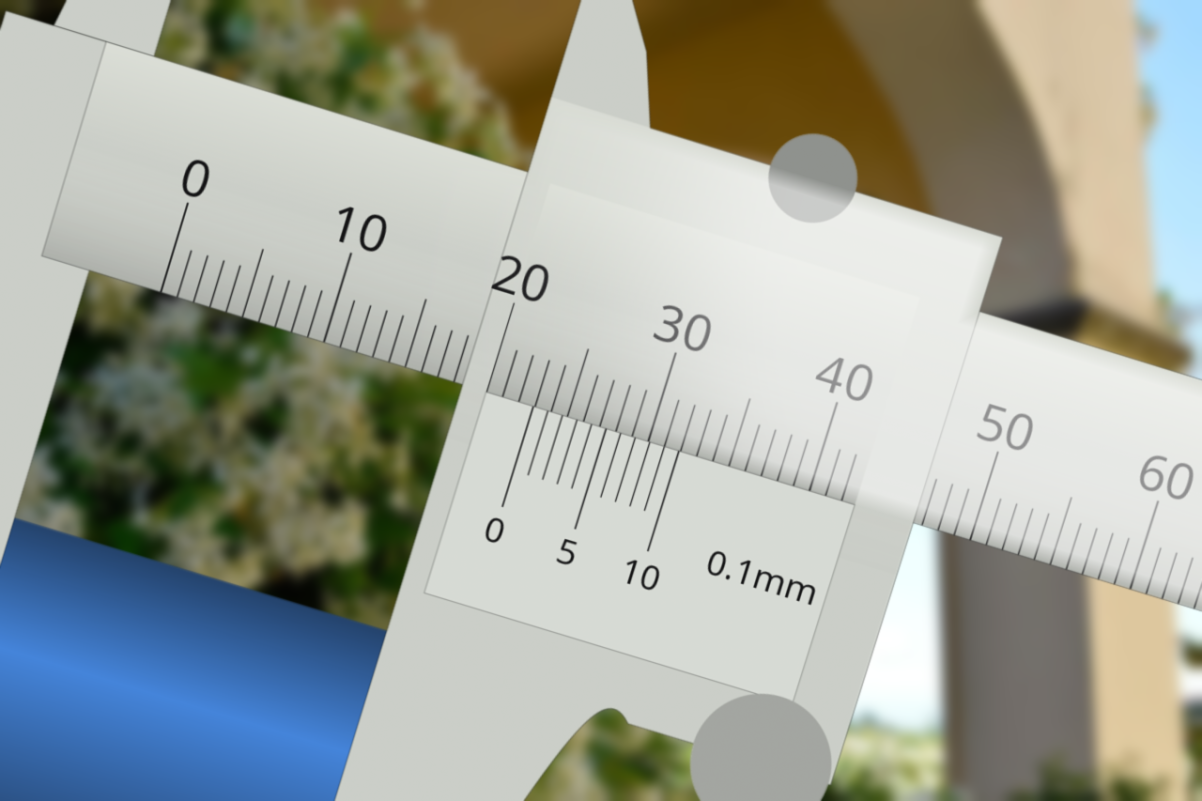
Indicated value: 22.9 mm
